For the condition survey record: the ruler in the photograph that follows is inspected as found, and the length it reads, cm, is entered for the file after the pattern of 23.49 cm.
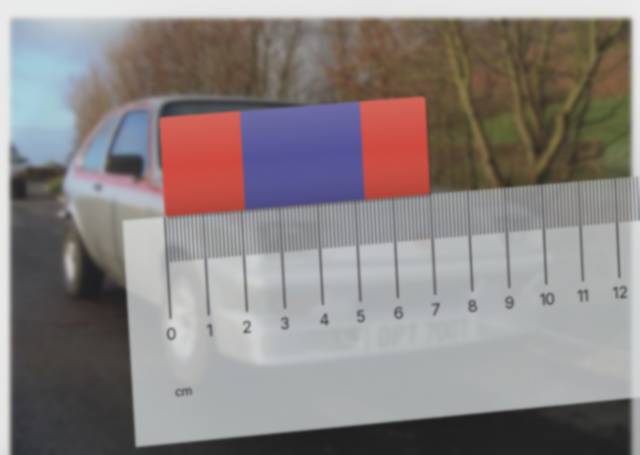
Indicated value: 7 cm
